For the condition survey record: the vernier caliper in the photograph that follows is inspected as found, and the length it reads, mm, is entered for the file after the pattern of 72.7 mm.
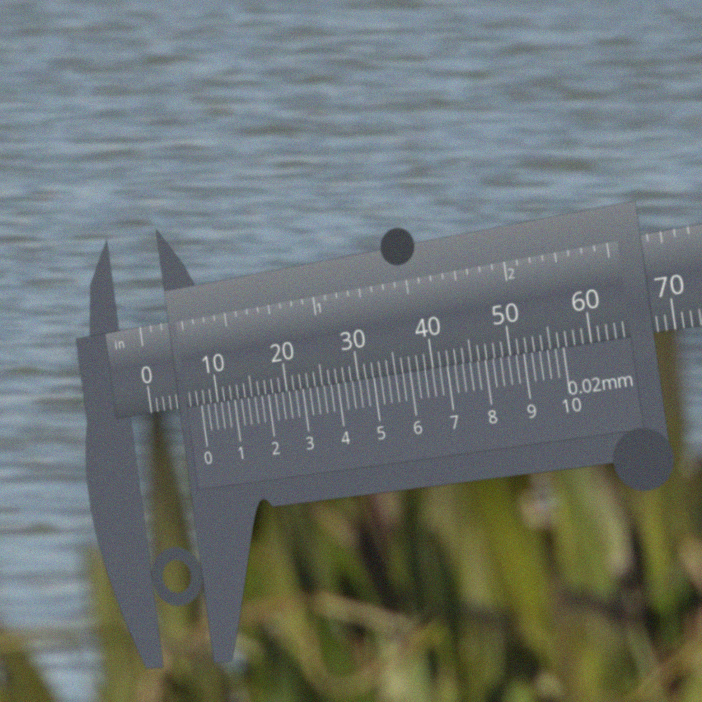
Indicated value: 7.6 mm
